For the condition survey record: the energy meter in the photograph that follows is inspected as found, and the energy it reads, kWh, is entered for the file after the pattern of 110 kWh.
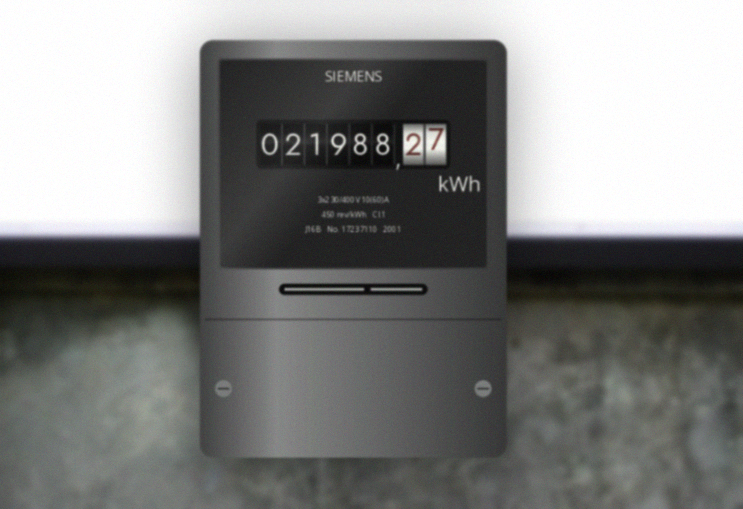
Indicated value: 21988.27 kWh
